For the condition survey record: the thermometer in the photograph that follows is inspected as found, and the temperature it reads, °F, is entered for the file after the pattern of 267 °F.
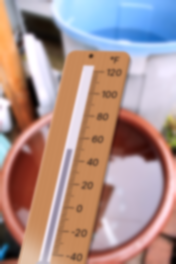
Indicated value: 50 °F
